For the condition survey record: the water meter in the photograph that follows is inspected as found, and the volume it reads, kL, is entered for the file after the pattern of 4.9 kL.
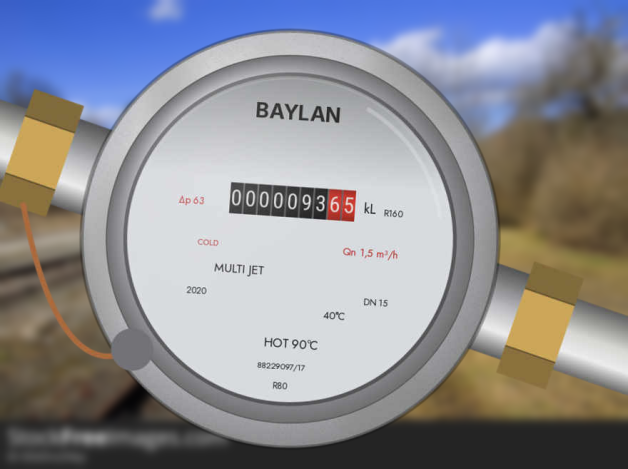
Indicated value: 93.65 kL
